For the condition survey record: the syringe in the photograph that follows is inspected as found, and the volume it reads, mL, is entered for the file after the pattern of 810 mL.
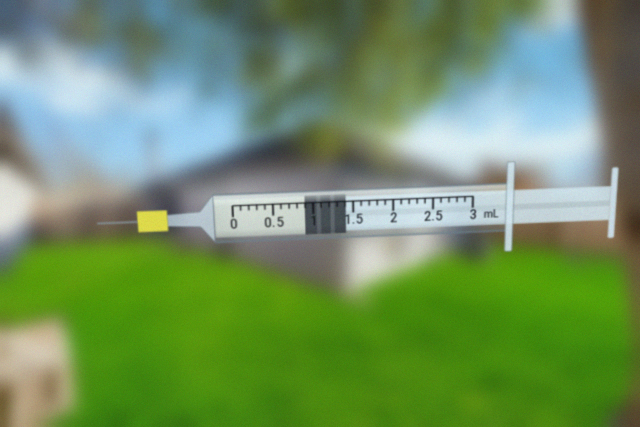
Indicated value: 0.9 mL
